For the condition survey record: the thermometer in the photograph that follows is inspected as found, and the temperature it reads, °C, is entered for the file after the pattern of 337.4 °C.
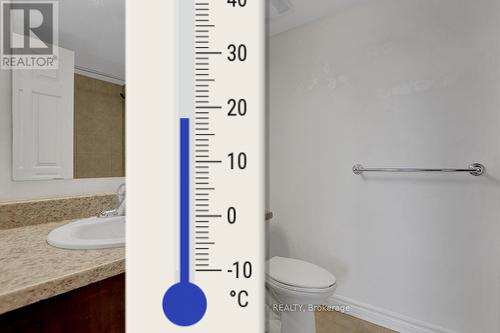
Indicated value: 18 °C
